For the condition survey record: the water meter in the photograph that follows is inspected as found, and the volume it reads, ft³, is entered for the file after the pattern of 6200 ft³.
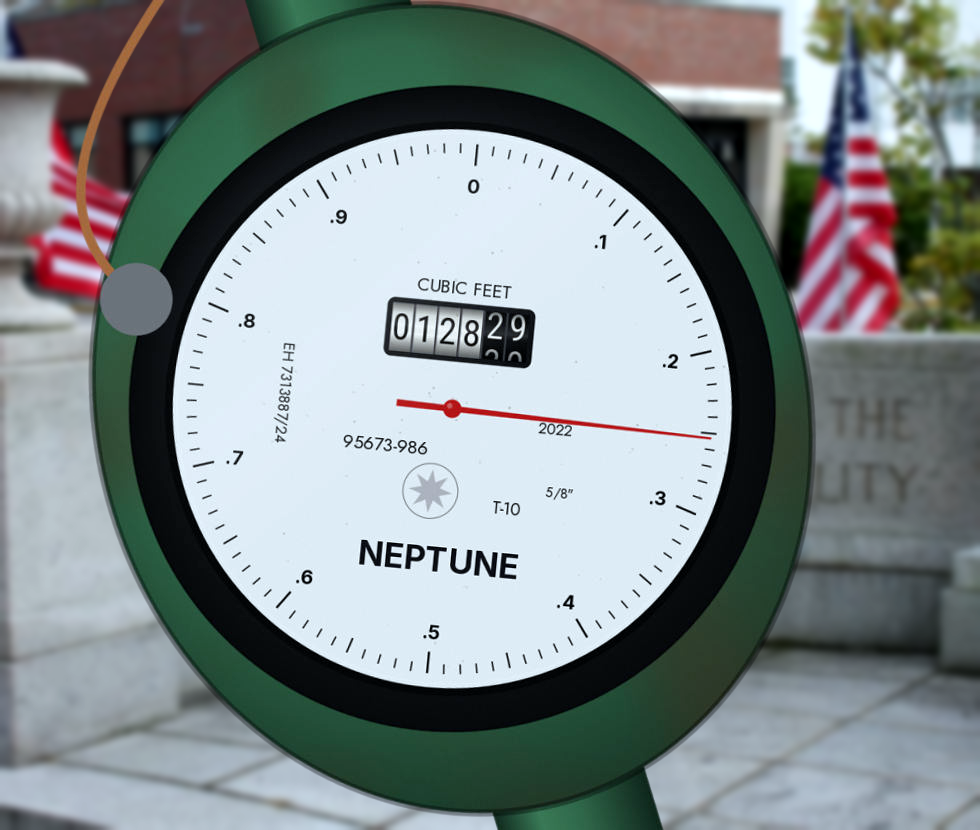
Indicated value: 12829.25 ft³
